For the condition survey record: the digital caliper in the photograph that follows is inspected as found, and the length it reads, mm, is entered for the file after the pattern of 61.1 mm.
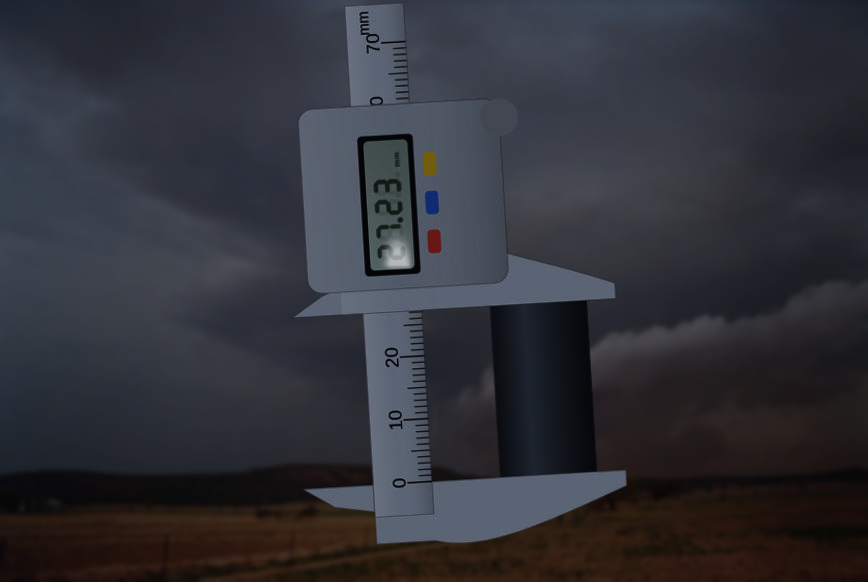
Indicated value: 27.23 mm
